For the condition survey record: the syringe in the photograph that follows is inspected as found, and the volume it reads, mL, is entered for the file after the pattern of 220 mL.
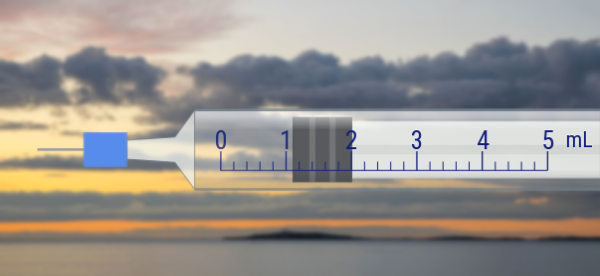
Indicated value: 1.1 mL
